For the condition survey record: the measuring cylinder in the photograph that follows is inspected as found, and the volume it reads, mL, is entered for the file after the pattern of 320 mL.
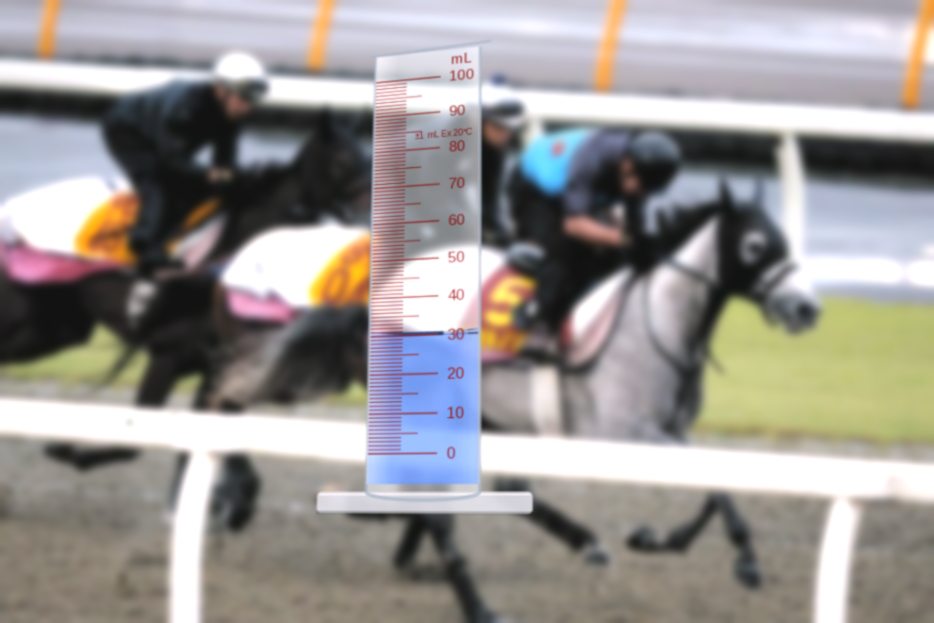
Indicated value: 30 mL
